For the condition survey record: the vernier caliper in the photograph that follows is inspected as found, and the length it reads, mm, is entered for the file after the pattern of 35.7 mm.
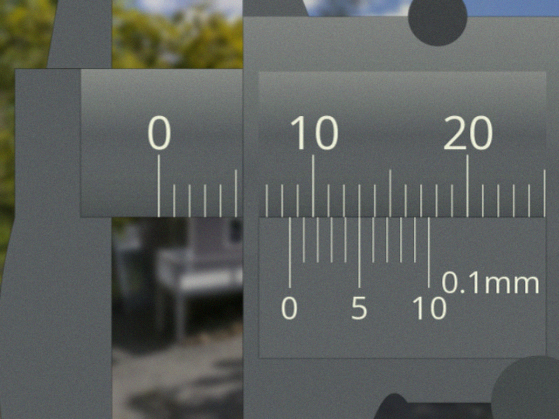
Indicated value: 8.5 mm
